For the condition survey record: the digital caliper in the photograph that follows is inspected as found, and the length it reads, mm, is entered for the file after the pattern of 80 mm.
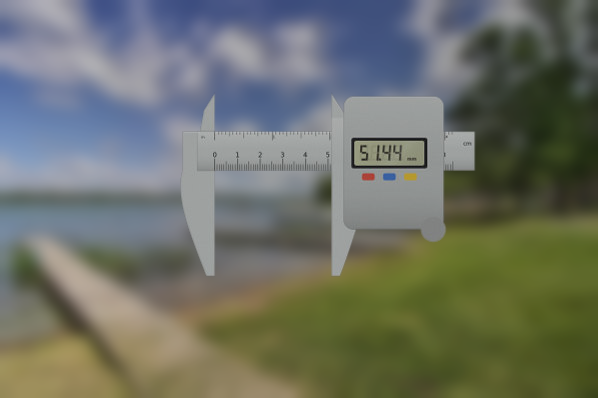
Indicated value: 51.44 mm
